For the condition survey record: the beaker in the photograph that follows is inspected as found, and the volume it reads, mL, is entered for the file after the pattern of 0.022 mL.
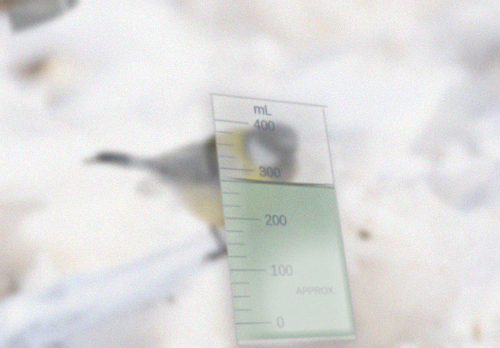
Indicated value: 275 mL
